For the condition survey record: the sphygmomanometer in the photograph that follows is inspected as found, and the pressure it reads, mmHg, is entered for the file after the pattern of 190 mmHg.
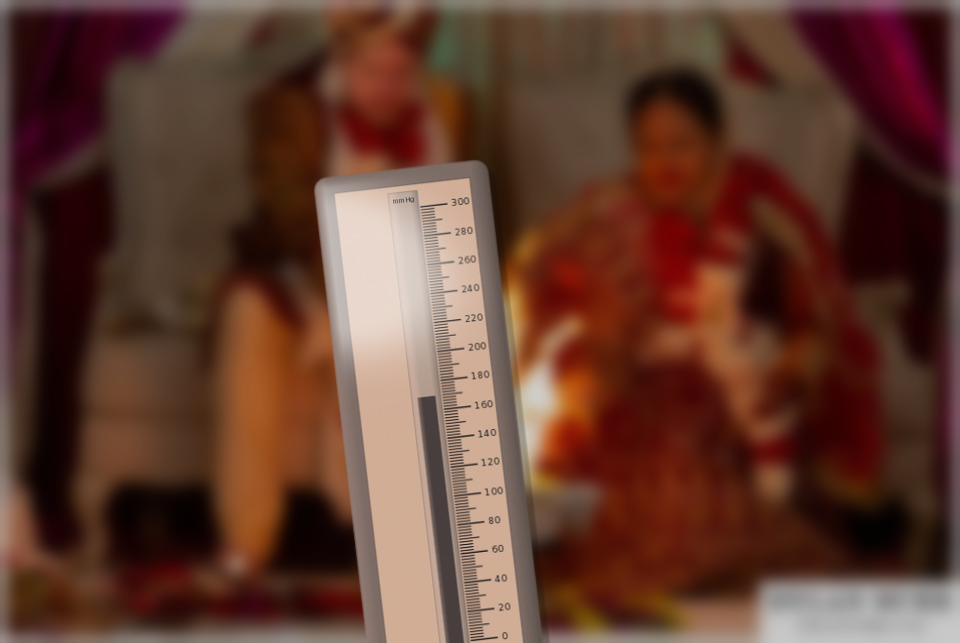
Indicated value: 170 mmHg
